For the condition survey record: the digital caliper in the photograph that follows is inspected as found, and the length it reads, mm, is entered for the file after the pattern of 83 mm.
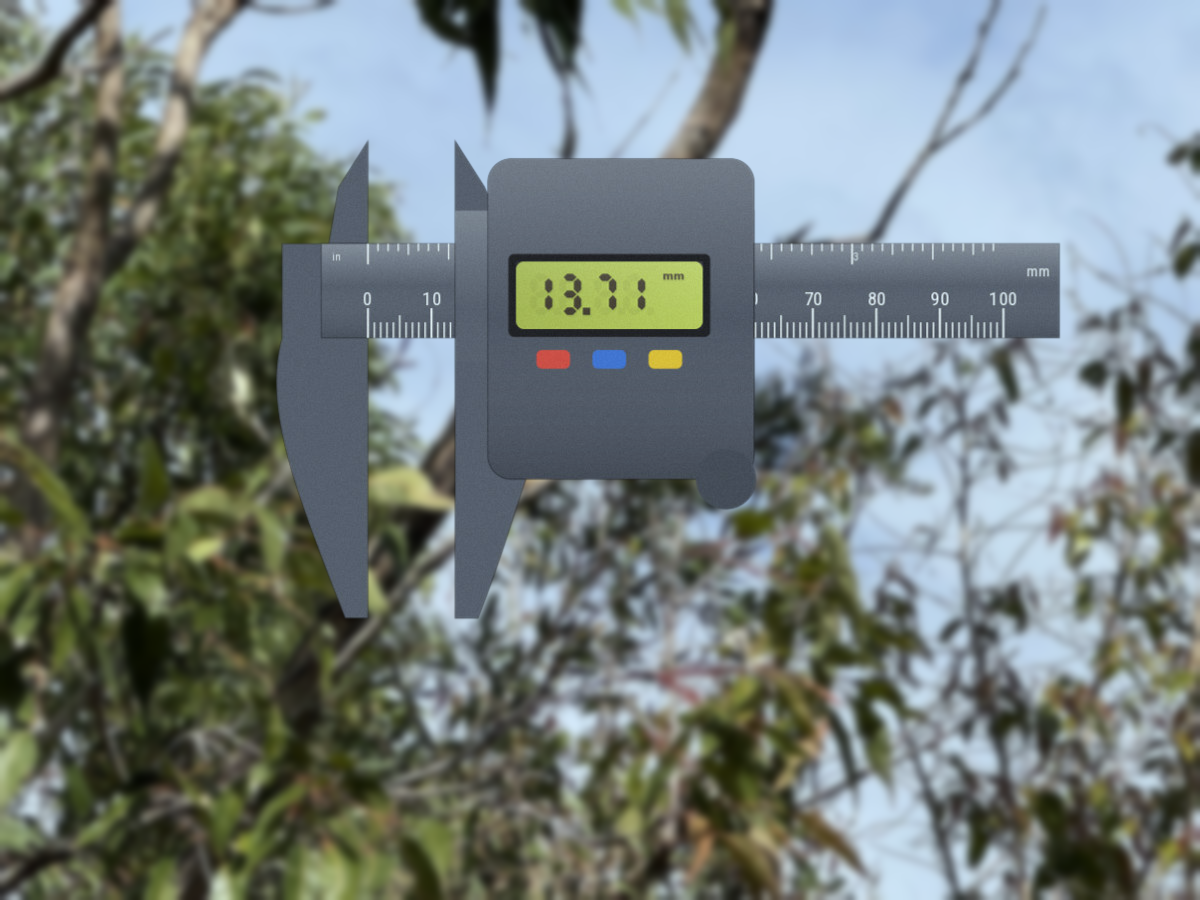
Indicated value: 13.71 mm
